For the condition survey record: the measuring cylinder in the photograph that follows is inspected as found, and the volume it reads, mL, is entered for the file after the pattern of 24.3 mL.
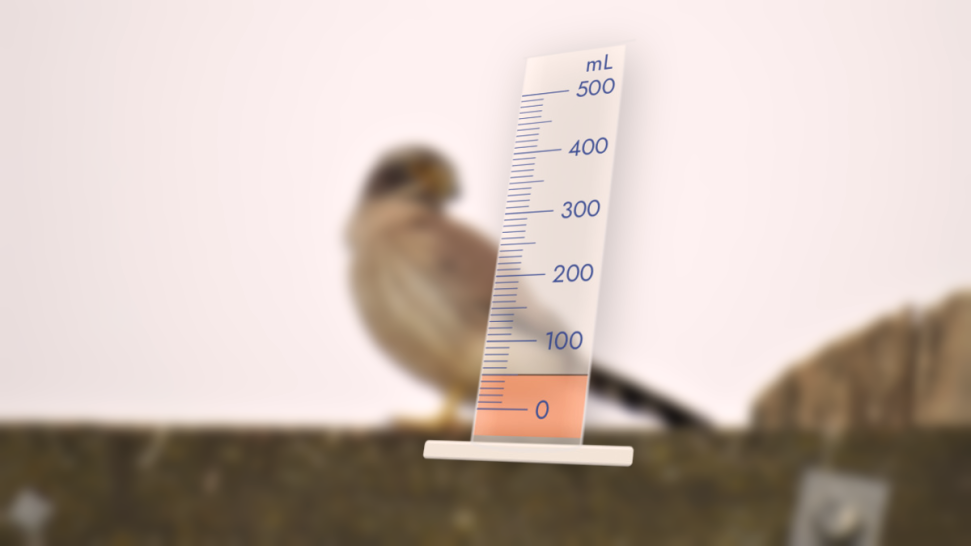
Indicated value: 50 mL
